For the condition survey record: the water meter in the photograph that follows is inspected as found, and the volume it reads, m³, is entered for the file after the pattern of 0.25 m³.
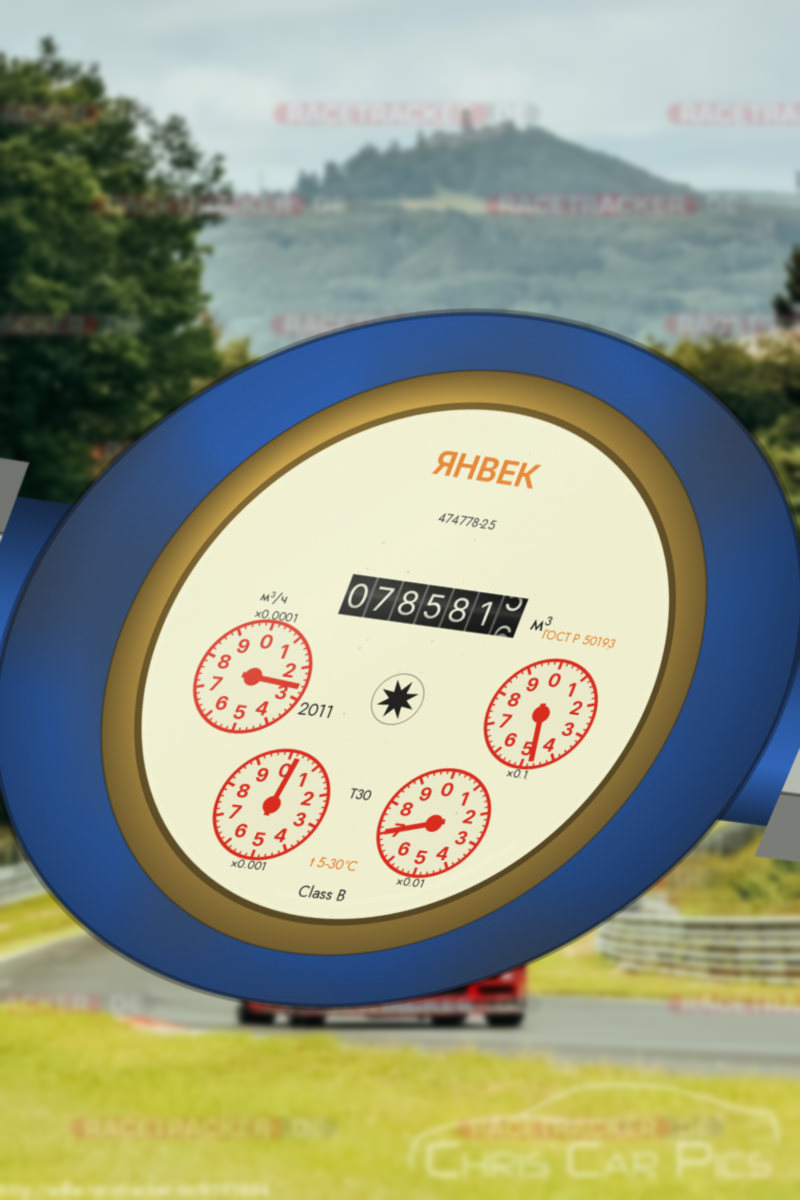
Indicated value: 785815.4702 m³
